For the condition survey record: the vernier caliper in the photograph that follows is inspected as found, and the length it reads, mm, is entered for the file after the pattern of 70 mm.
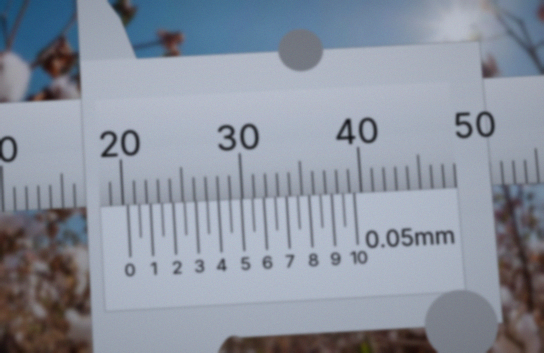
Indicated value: 20.4 mm
